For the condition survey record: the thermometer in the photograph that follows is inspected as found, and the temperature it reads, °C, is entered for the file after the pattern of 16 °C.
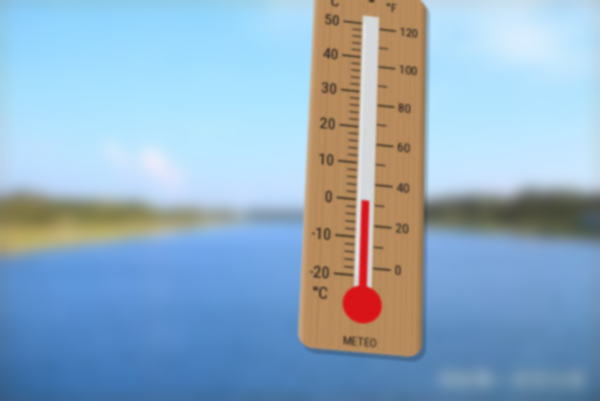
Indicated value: 0 °C
